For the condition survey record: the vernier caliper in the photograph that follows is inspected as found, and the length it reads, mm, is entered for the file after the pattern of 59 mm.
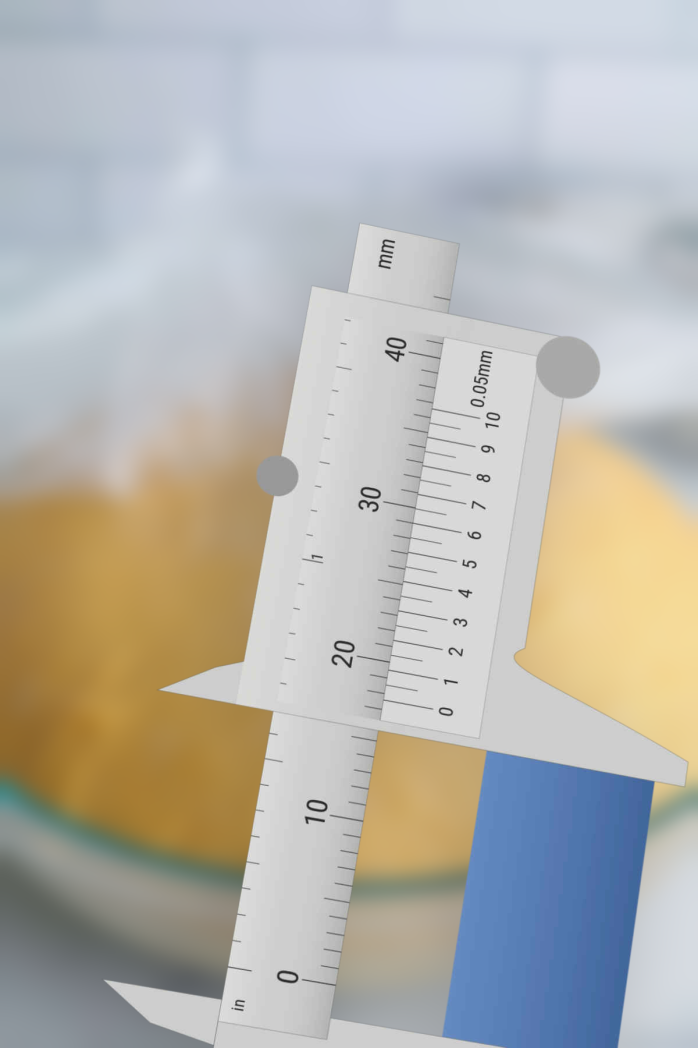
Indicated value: 17.6 mm
